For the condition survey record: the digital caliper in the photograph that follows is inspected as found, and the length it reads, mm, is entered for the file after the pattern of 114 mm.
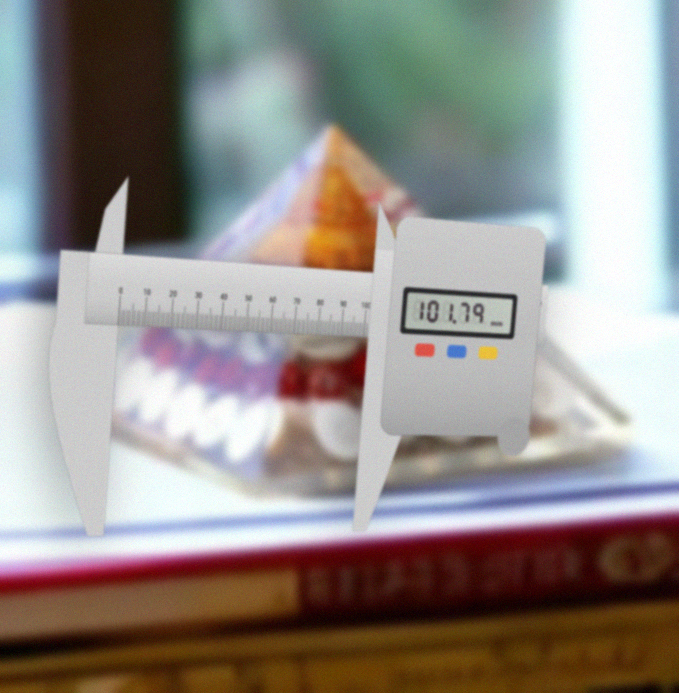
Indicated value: 101.79 mm
